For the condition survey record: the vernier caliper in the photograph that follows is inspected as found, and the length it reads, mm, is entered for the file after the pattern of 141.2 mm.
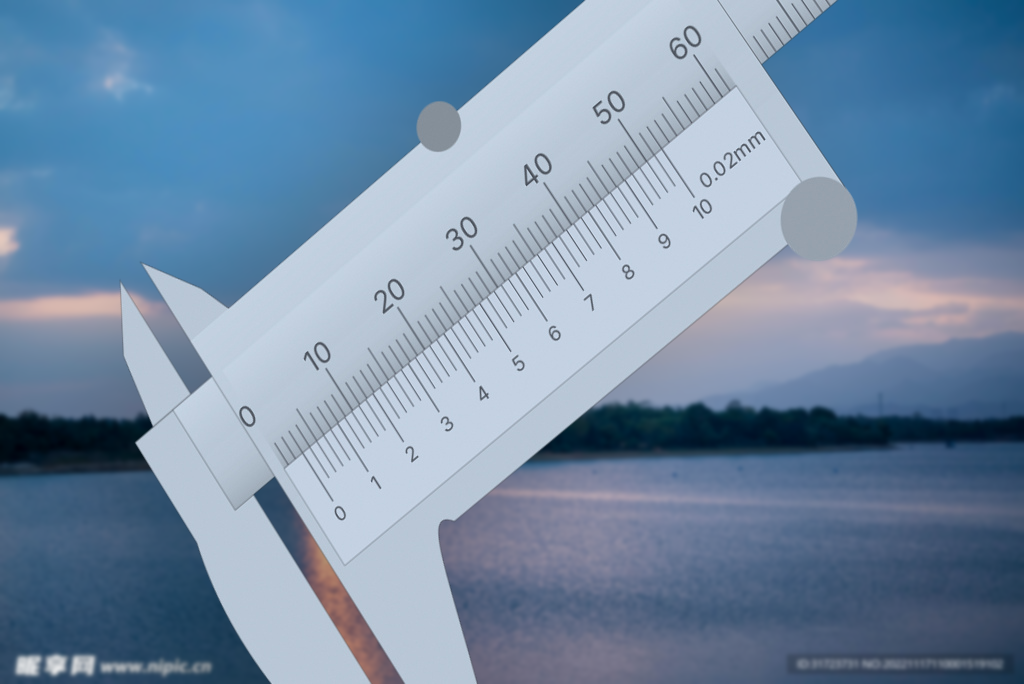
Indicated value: 3.0 mm
